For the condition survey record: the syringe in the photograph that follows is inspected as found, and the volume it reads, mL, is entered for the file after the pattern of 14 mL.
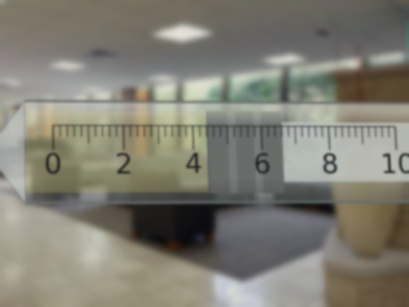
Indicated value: 4.4 mL
